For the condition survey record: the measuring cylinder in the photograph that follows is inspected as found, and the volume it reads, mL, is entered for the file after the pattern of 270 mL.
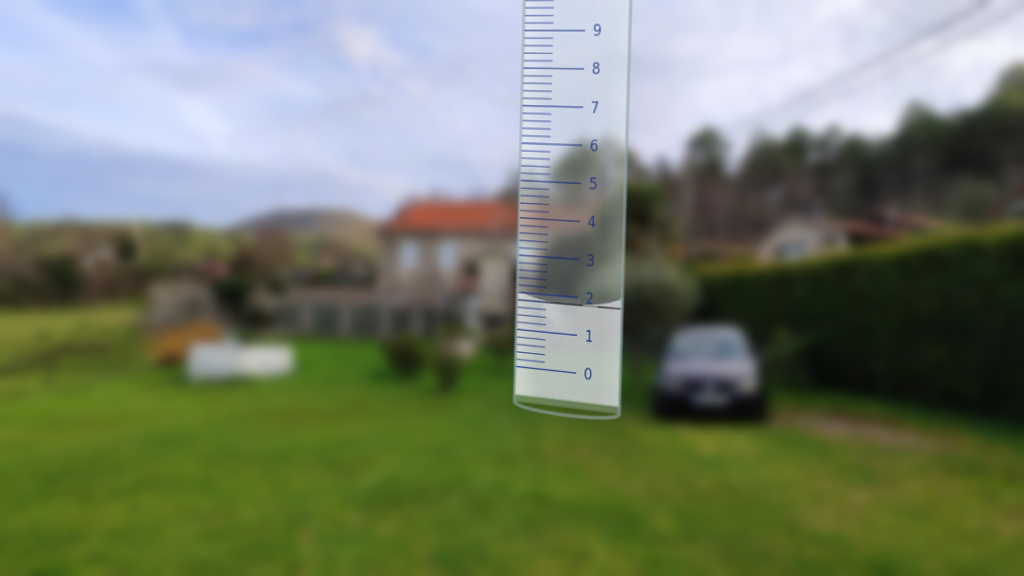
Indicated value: 1.8 mL
